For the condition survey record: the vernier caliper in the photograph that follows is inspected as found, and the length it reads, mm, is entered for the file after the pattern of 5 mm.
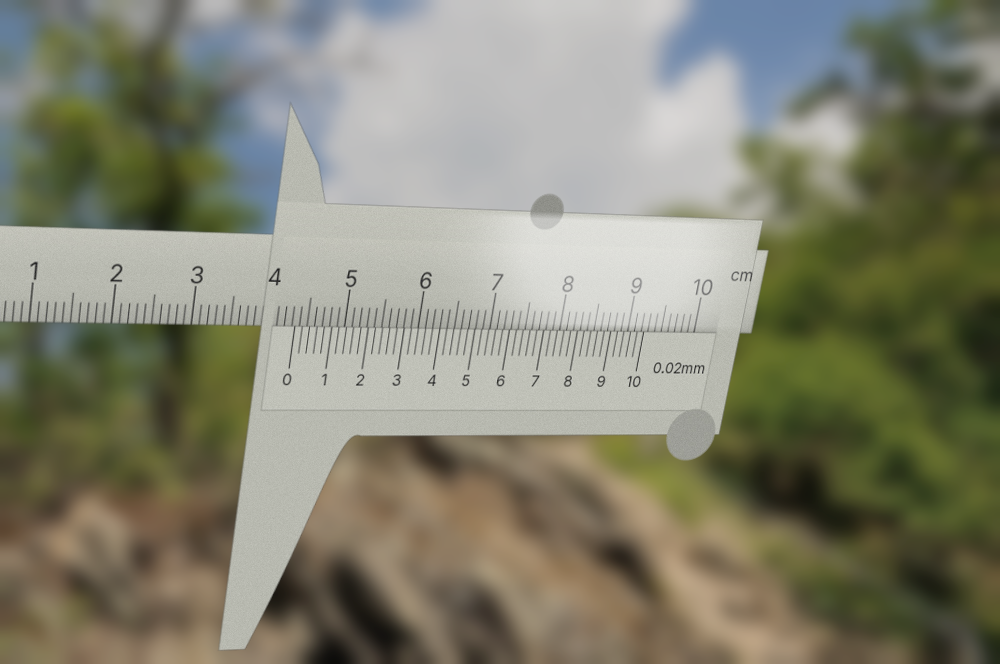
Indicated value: 43.4 mm
